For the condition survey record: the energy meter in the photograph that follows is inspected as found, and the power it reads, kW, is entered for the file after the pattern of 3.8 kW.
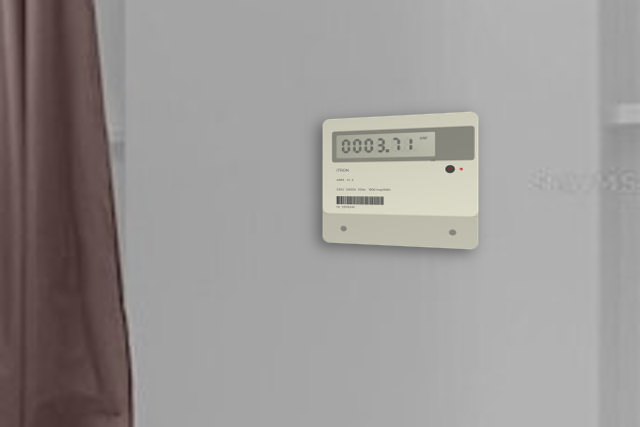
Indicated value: 3.71 kW
